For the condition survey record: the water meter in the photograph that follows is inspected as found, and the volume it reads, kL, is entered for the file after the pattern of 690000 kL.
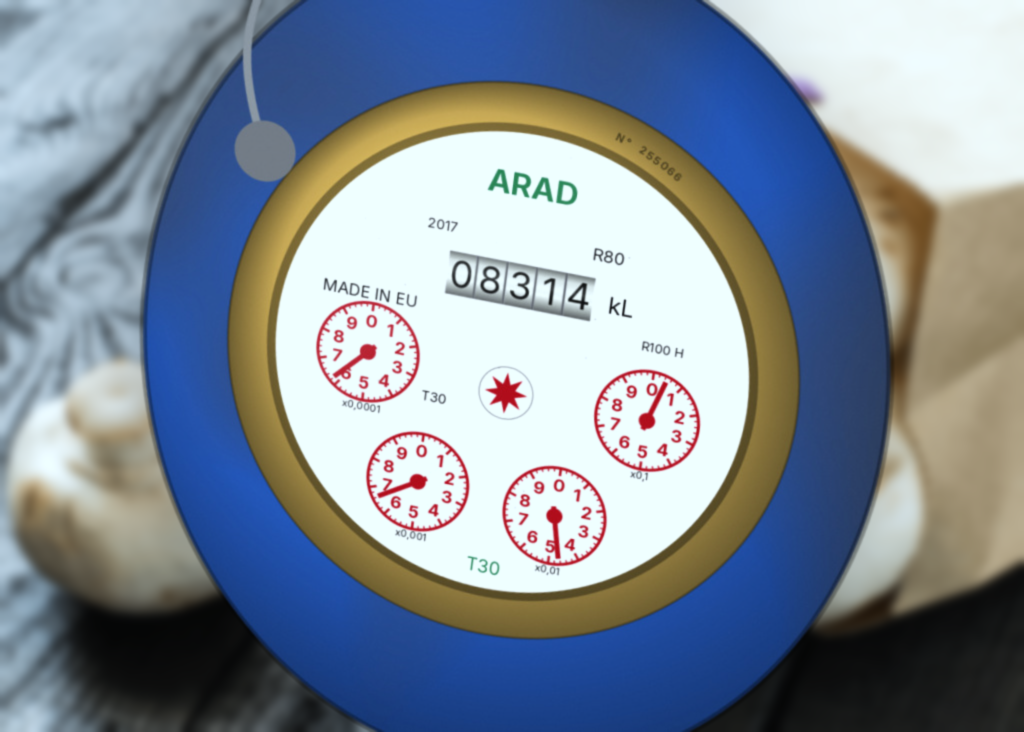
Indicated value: 8314.0466 kL
